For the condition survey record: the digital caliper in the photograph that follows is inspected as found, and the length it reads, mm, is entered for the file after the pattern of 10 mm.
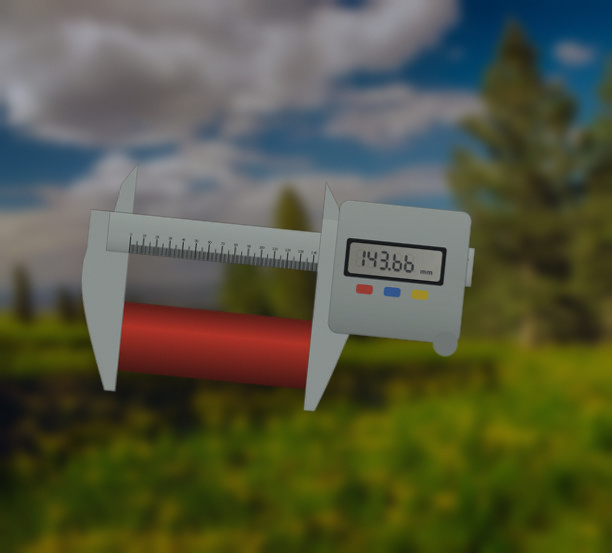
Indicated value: 143.66 mm
